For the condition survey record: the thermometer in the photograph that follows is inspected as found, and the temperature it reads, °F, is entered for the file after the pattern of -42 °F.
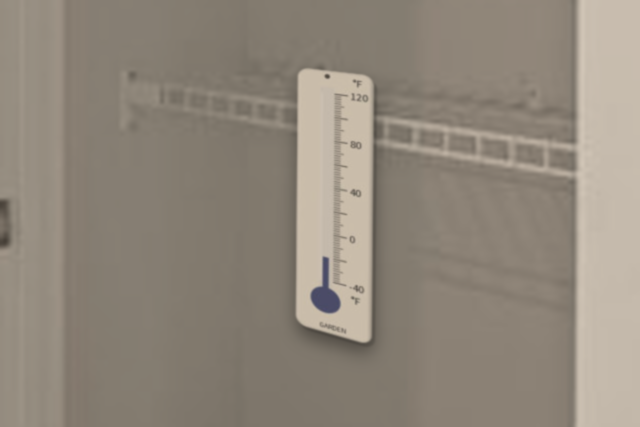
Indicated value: -20 °F
